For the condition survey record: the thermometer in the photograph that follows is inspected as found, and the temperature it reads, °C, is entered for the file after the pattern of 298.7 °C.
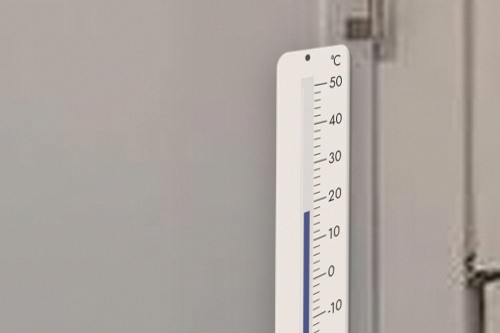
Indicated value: 18 °C
